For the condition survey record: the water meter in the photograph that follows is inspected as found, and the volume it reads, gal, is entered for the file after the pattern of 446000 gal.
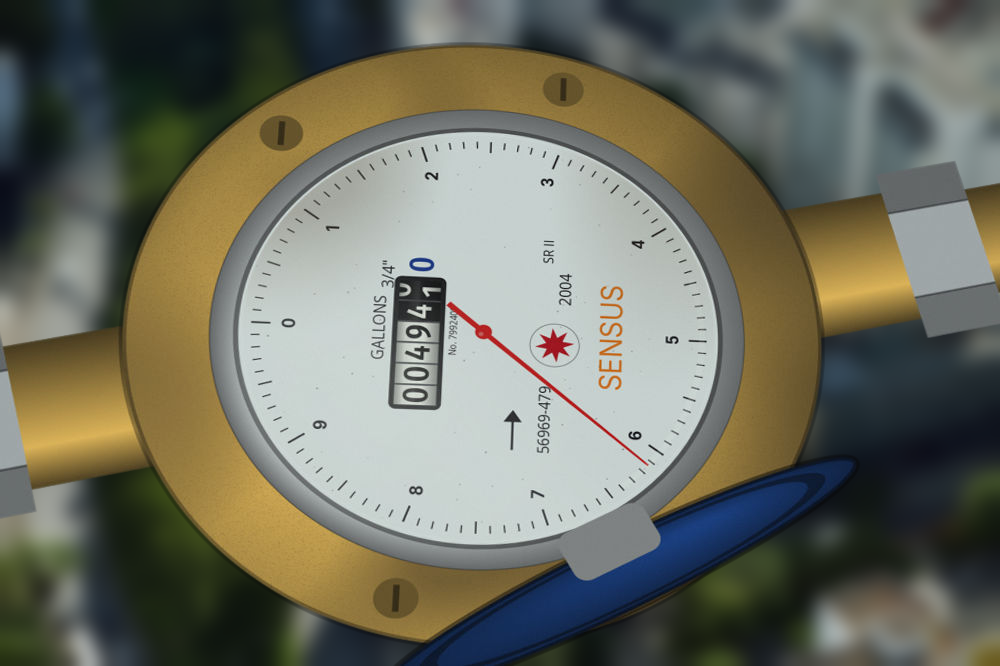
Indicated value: 49406.1 gal
